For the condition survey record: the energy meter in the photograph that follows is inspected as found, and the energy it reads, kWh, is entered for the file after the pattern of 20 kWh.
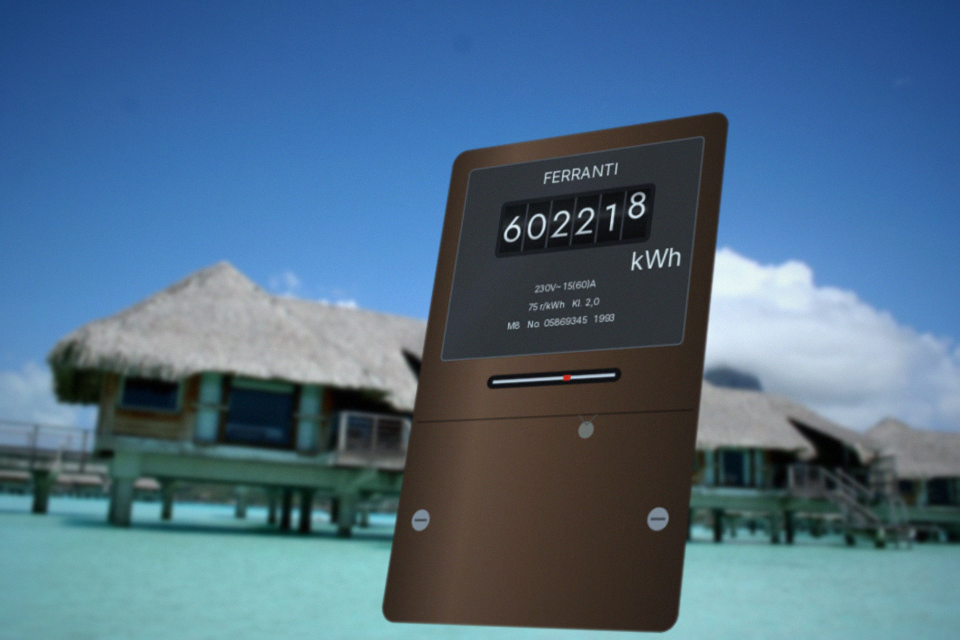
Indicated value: 602218 kWh
